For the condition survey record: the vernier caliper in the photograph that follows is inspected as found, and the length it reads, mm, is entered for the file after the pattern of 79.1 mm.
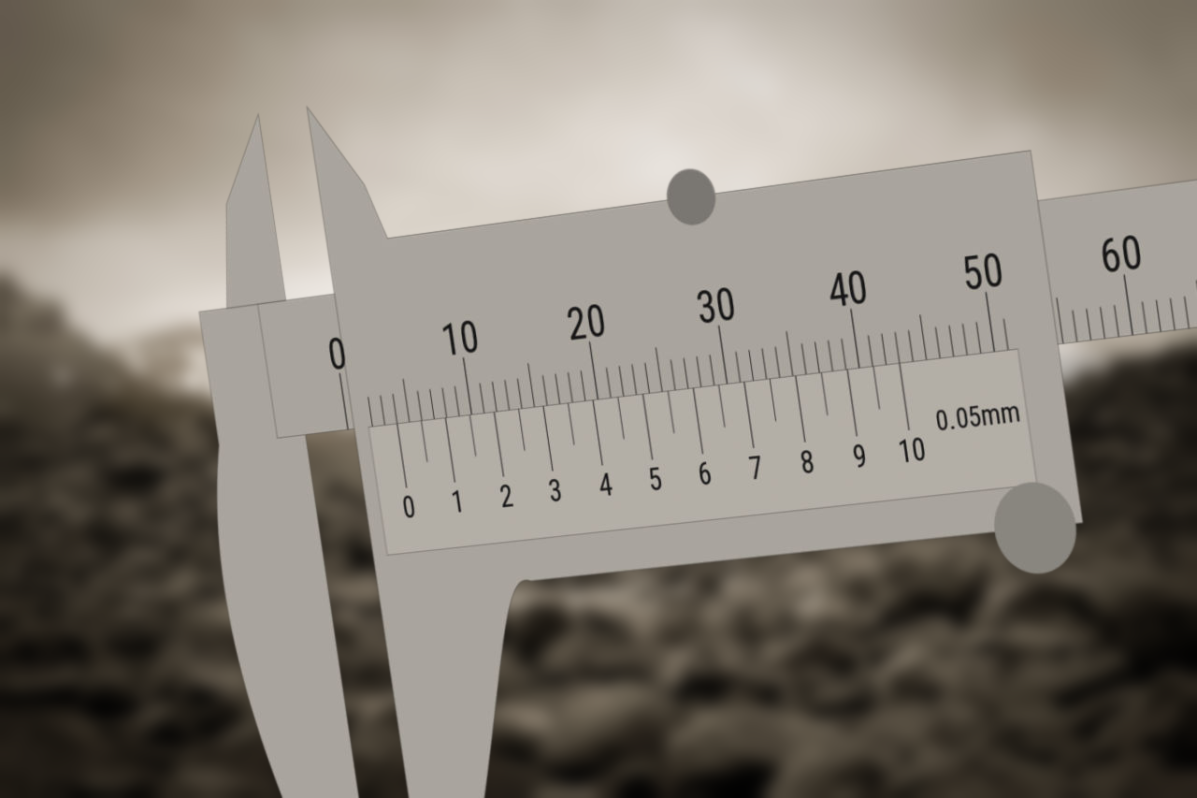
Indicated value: 4.0 mm
